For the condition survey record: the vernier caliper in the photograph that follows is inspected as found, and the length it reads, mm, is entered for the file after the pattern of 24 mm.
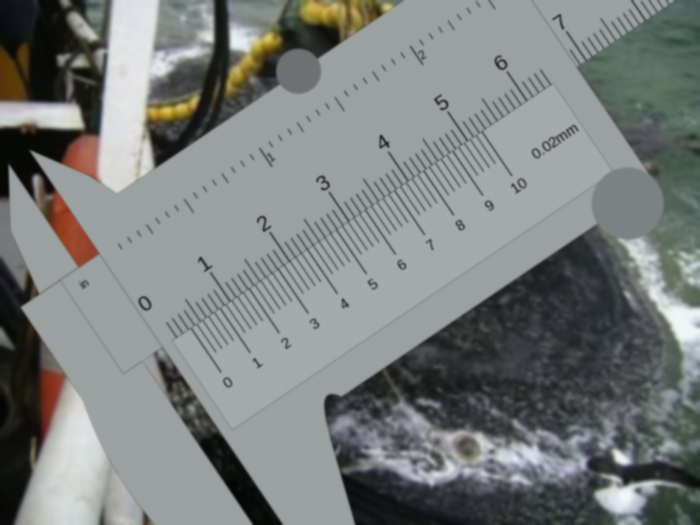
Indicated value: 3.4 mm
